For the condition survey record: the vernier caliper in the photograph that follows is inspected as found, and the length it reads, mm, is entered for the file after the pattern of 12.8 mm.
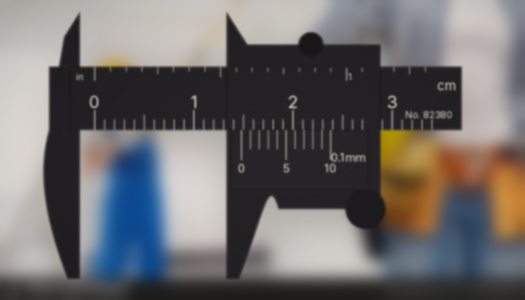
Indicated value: 14.8 mm
